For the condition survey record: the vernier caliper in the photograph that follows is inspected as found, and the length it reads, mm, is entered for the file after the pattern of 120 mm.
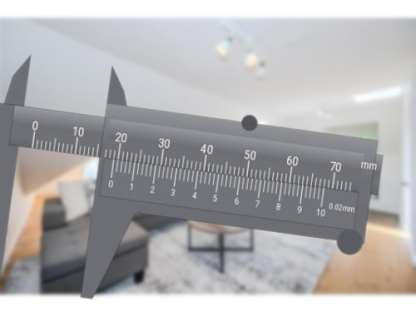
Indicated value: 19.0 mm
